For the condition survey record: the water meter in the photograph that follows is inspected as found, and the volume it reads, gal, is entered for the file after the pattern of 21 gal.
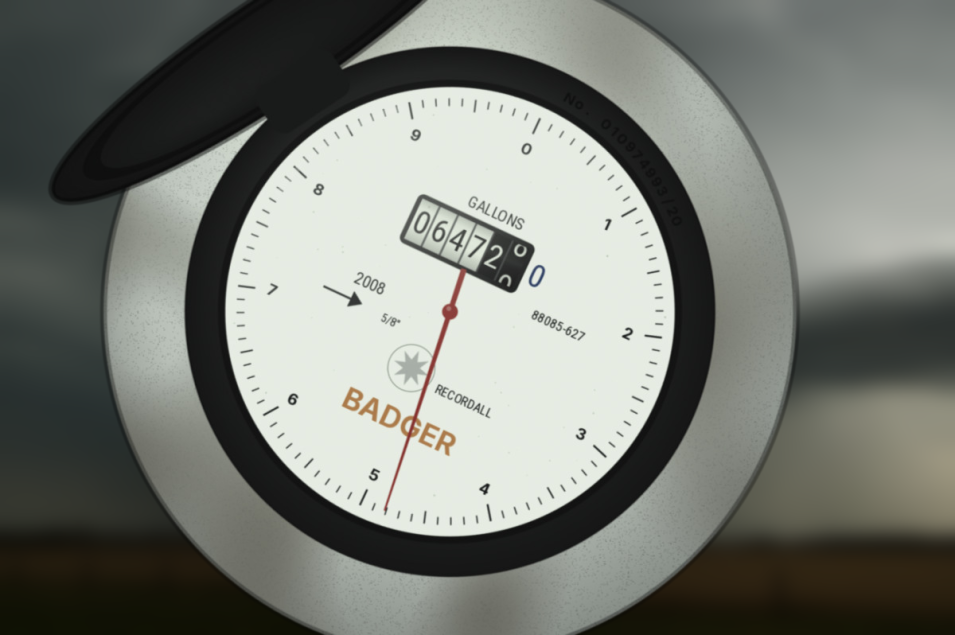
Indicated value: 647284.8 gal
